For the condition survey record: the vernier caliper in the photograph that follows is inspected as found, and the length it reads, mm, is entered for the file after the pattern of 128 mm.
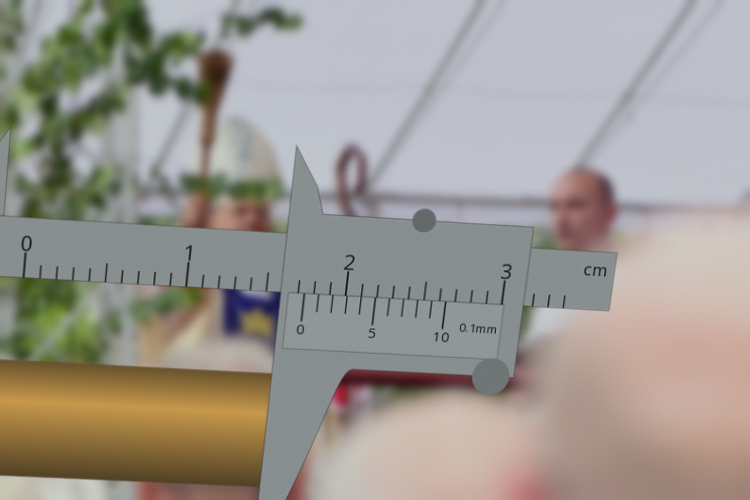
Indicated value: 17.4 mm
